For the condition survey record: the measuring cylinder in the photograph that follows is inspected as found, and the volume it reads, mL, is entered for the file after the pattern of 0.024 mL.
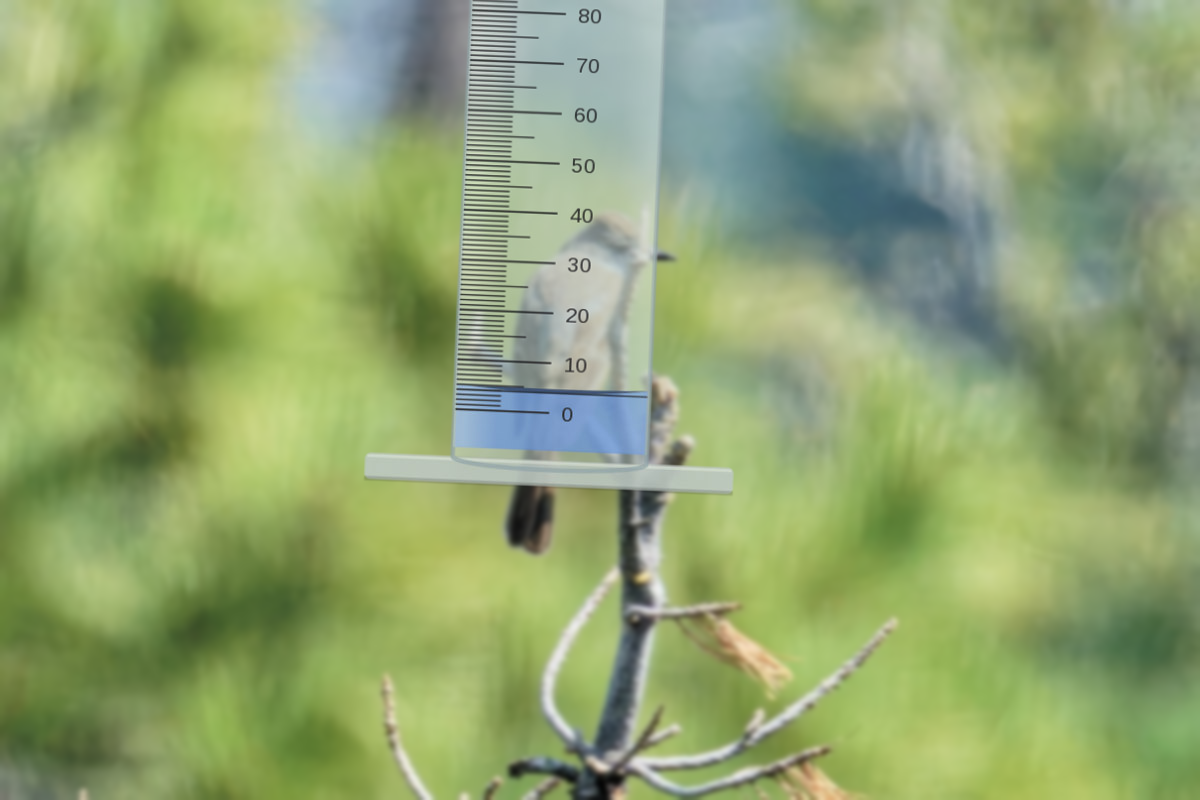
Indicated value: 4 mL
